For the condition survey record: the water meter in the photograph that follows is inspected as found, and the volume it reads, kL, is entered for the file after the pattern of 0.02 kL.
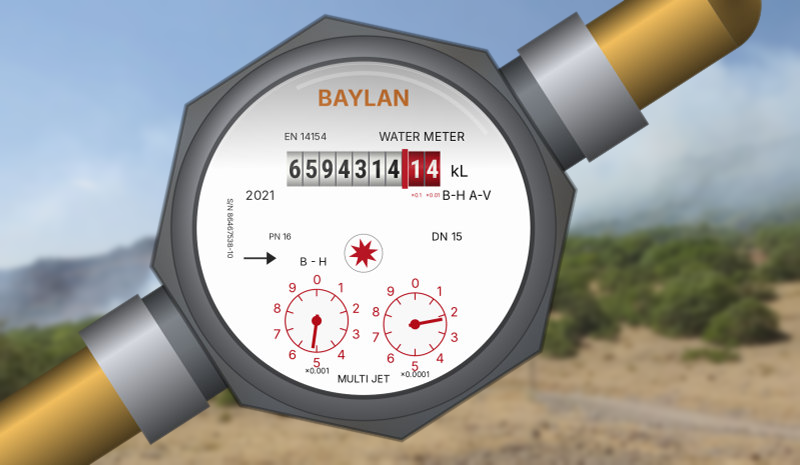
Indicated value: 6594314.1452 kL
